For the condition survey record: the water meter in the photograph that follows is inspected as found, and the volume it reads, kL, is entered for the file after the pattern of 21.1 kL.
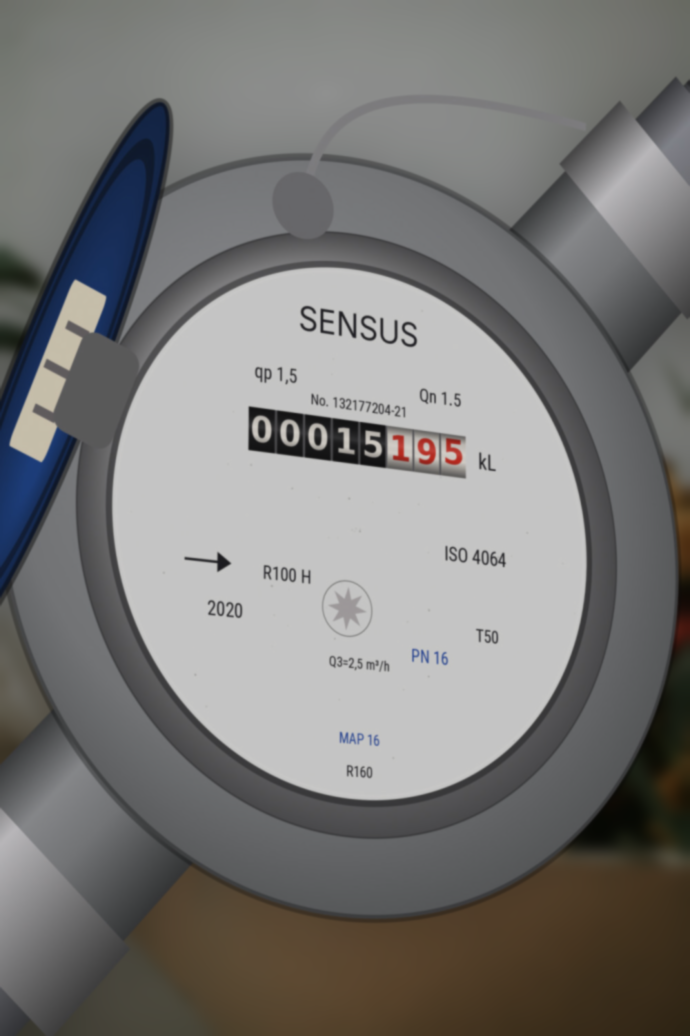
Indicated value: 15.195 kL
